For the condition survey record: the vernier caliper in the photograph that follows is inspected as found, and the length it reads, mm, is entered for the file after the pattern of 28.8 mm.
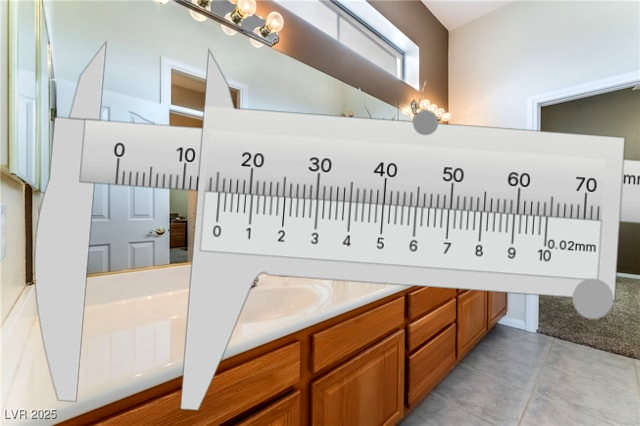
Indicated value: 15.4 mm
